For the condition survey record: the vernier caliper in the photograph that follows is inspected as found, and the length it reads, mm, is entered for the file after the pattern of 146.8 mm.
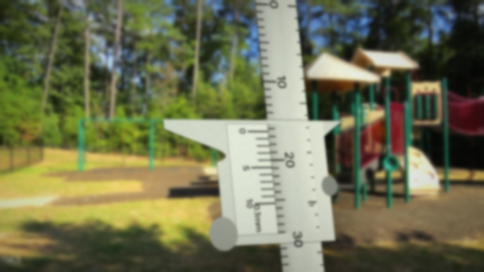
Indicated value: 16.4 mm
